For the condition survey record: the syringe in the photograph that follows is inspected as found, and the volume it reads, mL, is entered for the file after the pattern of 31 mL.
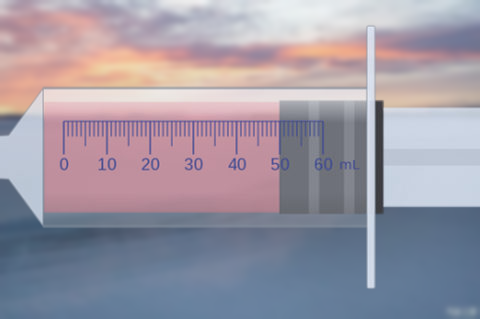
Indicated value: 50 mL
